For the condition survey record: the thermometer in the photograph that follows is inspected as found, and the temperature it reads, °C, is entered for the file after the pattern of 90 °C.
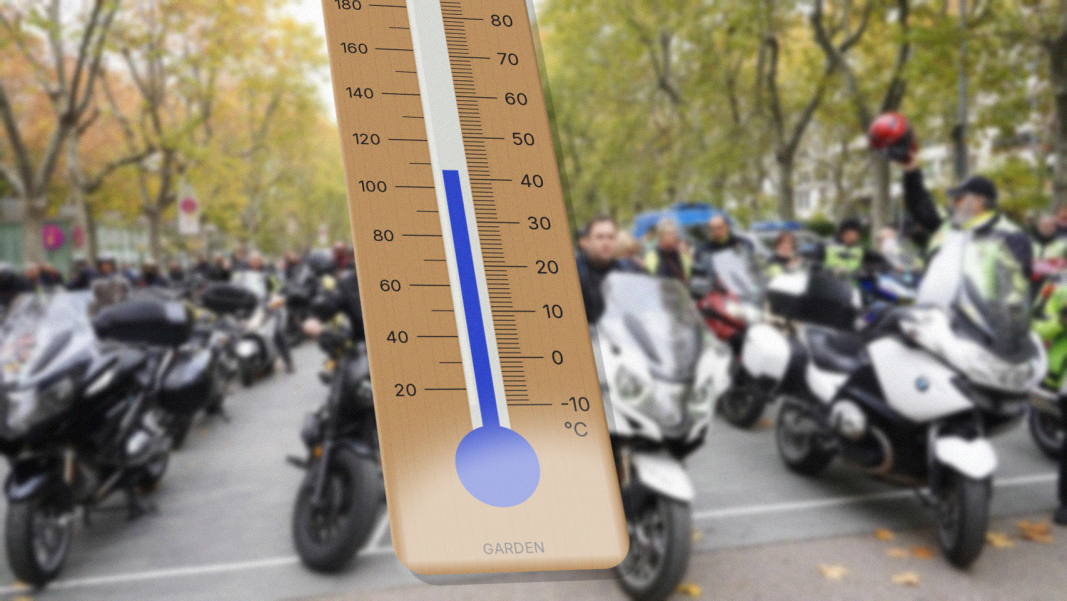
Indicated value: 42 °C
